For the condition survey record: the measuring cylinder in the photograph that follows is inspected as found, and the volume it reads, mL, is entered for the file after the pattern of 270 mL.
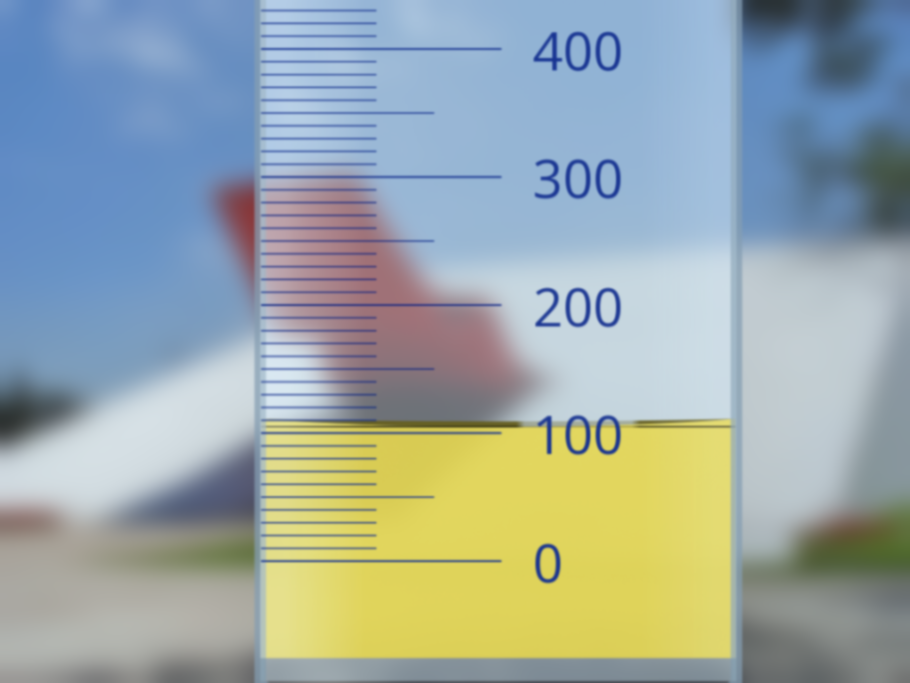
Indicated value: 105 mL
